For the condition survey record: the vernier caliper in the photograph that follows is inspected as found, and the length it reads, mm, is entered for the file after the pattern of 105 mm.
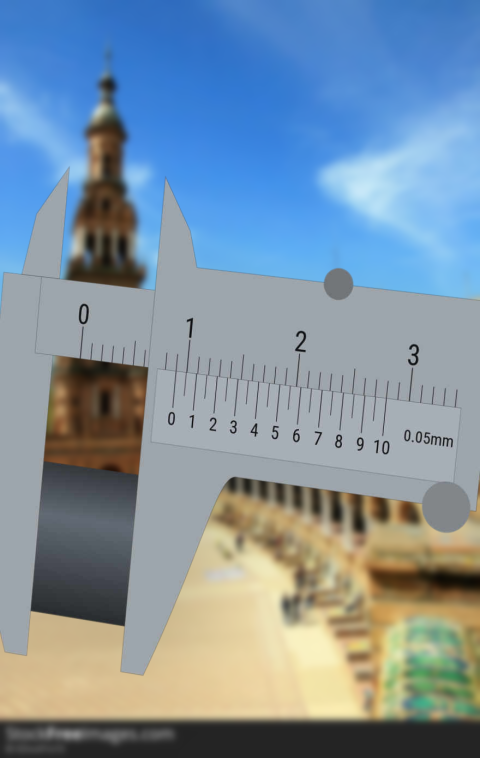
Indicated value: 9.0 mm
